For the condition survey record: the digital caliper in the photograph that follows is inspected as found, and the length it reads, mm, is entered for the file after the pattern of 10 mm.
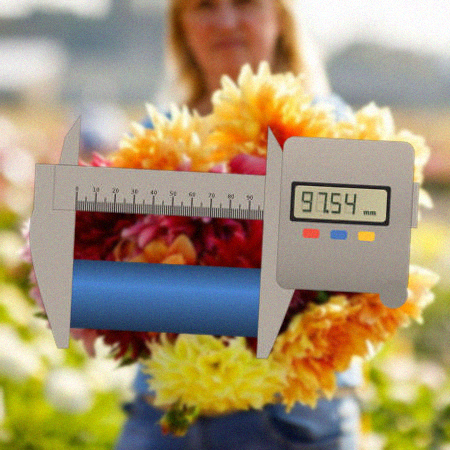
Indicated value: 97.54 mm
